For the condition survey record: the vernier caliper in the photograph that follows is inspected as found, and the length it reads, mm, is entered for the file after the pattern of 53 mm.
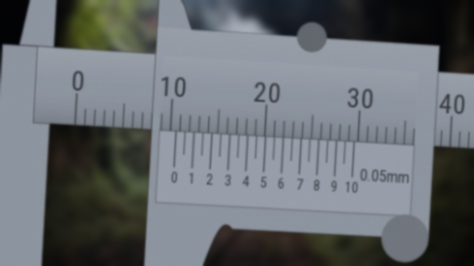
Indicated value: 10.6 mm
